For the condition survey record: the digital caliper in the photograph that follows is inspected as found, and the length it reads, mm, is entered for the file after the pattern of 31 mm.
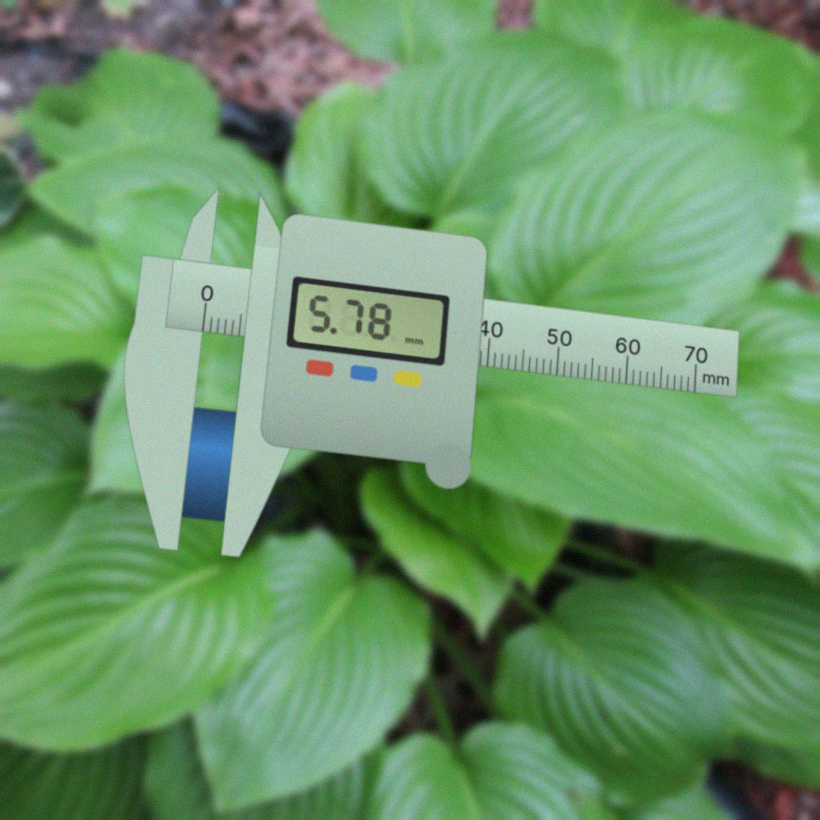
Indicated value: 5.78 mm
